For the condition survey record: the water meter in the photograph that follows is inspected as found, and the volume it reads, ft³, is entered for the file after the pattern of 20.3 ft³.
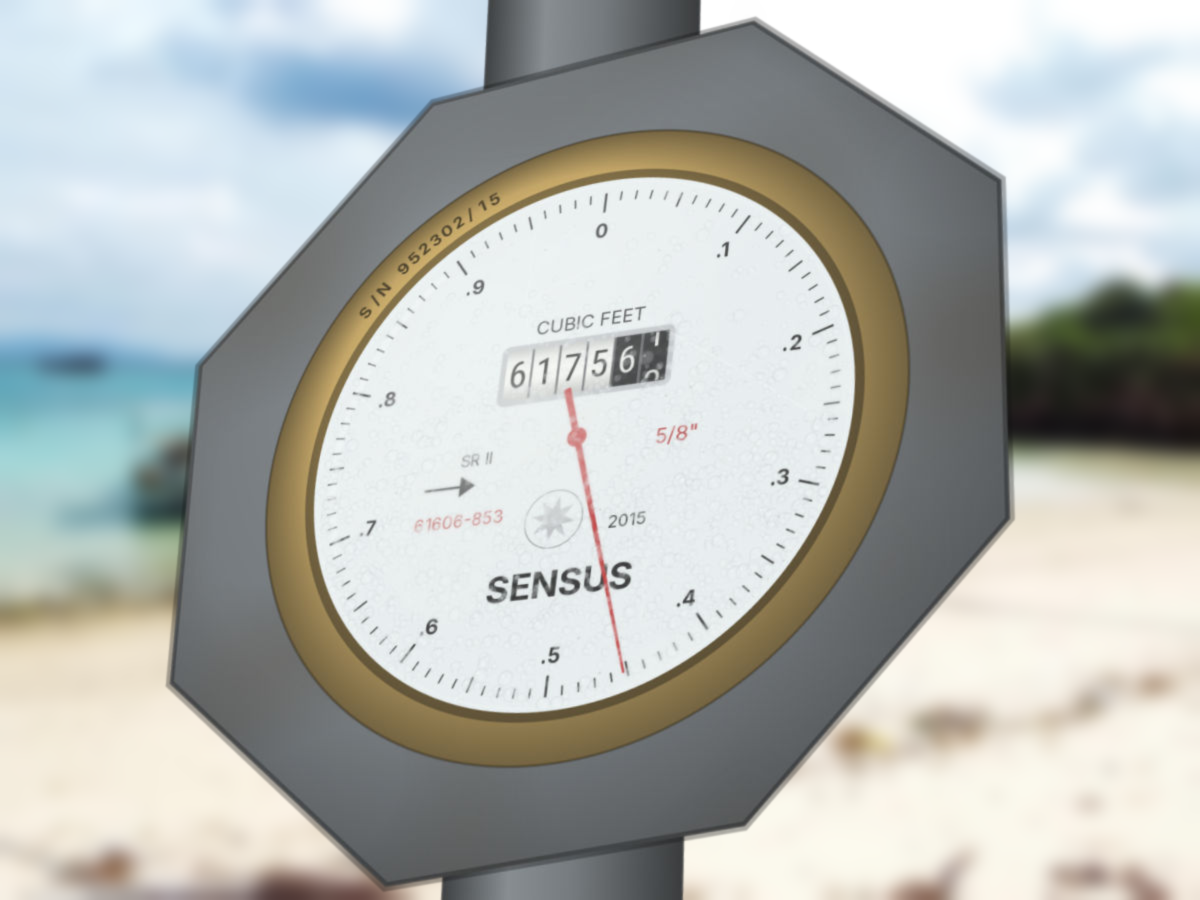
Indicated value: 617561.45 ft³
